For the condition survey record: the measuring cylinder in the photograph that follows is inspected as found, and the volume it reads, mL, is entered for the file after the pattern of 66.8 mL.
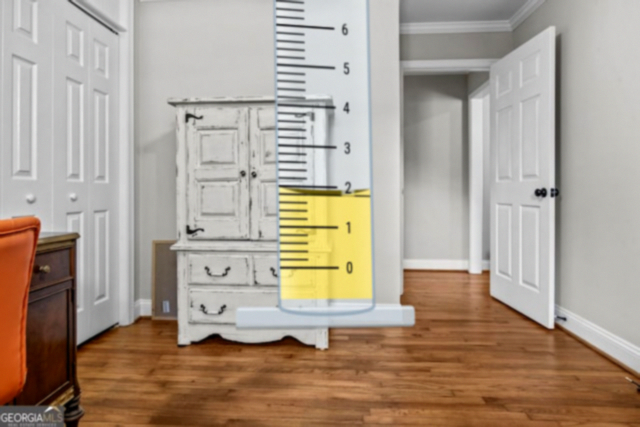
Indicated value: 1.8 mL
